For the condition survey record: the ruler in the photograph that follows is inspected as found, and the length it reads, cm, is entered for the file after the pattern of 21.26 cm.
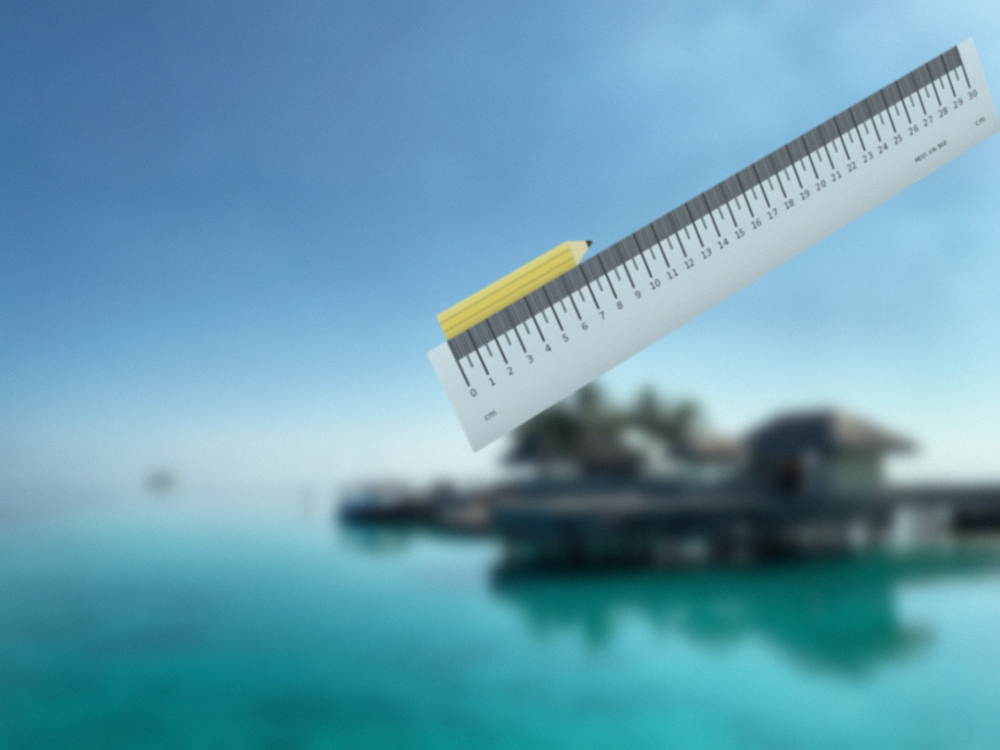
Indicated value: 8 cm
